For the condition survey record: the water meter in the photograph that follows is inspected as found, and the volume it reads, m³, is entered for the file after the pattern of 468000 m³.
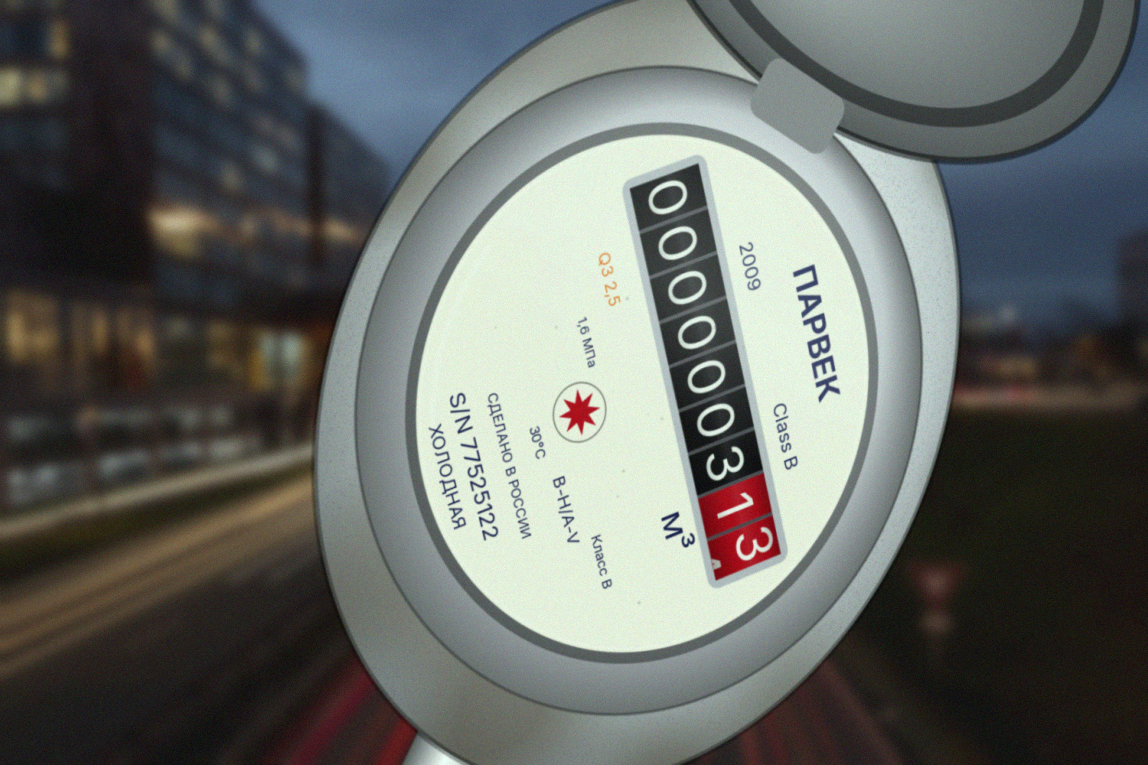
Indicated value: 3.13 m³
